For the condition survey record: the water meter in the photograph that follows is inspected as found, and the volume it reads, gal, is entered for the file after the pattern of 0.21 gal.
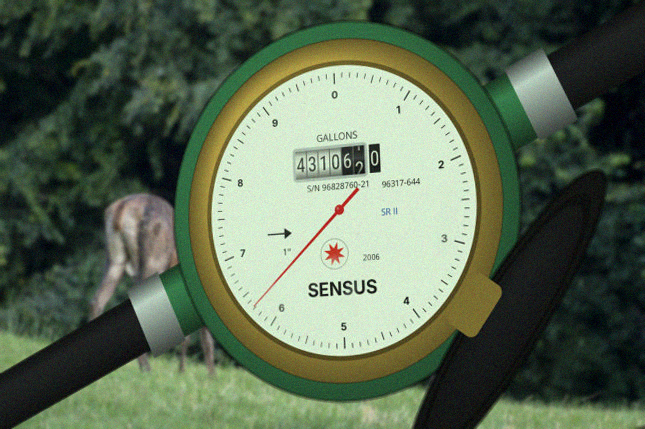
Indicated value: 4310616.3 gal
